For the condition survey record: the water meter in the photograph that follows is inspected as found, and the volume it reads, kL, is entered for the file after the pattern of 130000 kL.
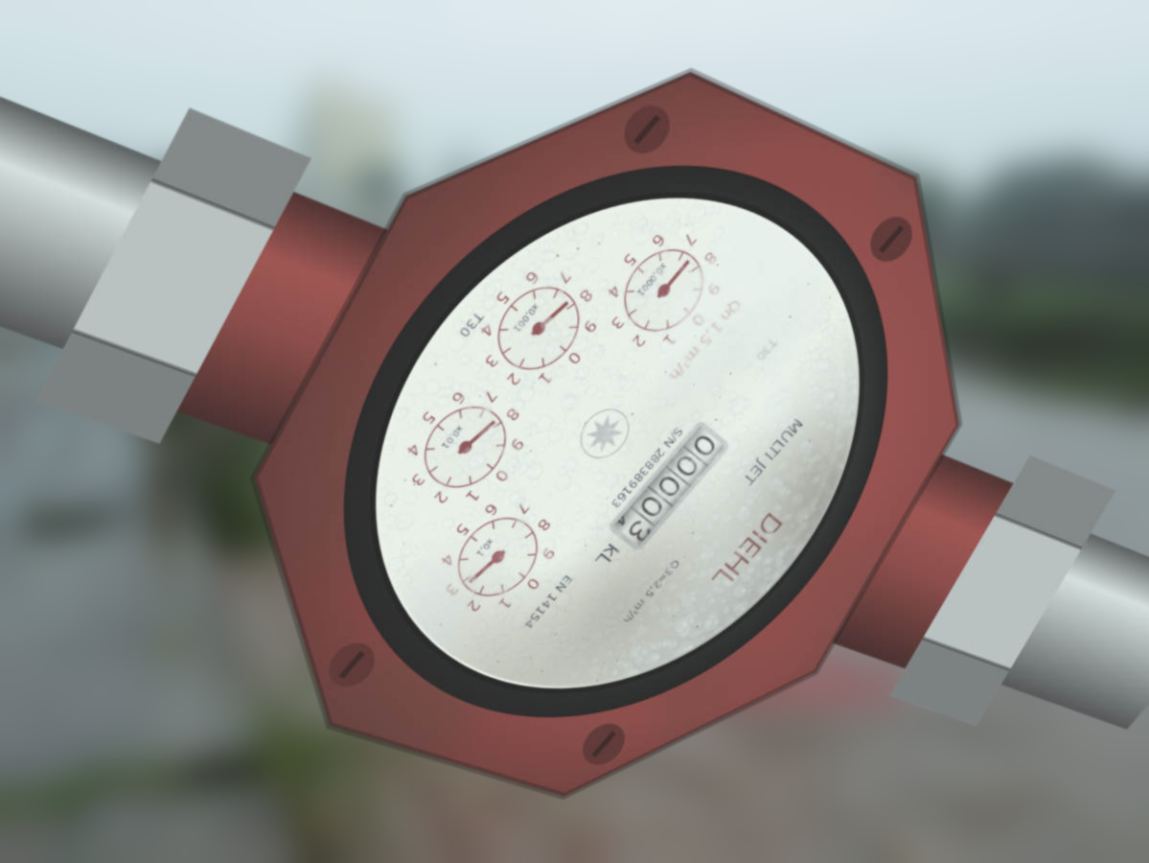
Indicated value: 3.2777 kL
